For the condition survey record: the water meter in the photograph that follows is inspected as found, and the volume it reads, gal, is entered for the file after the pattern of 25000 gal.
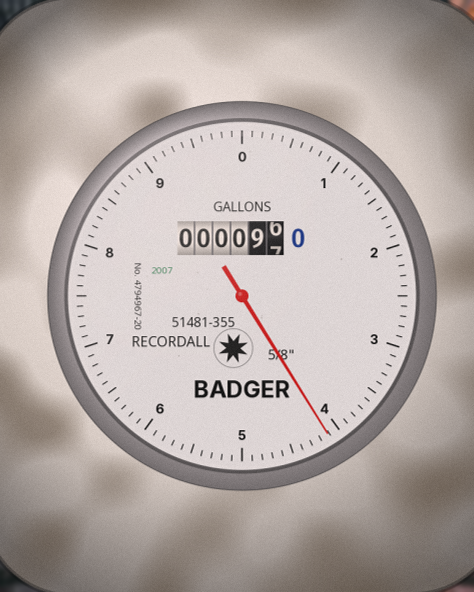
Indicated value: 964.1 gal
